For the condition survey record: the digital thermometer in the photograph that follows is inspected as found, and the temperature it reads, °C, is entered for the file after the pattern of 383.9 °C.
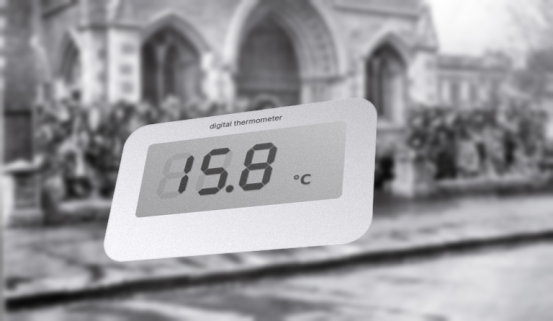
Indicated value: 15.8 °C
